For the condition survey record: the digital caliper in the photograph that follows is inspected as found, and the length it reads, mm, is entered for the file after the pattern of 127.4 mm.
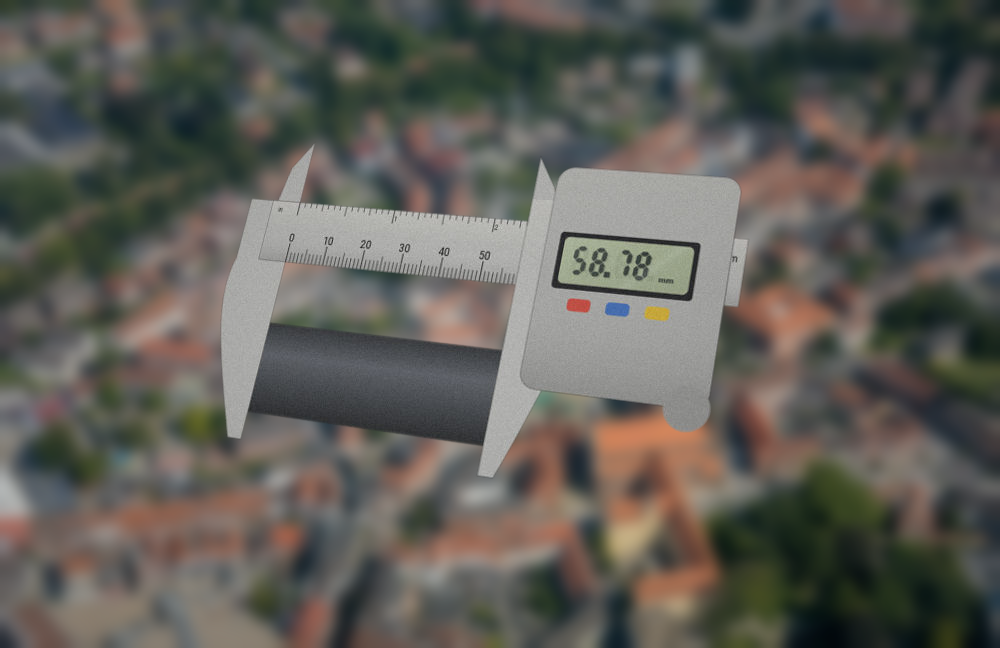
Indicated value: 58.78 mm
